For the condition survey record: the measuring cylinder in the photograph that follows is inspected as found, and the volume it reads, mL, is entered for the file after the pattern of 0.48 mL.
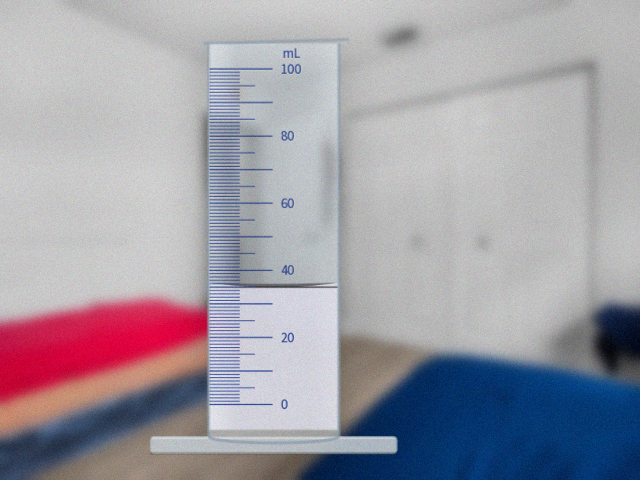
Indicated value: 35 mL
